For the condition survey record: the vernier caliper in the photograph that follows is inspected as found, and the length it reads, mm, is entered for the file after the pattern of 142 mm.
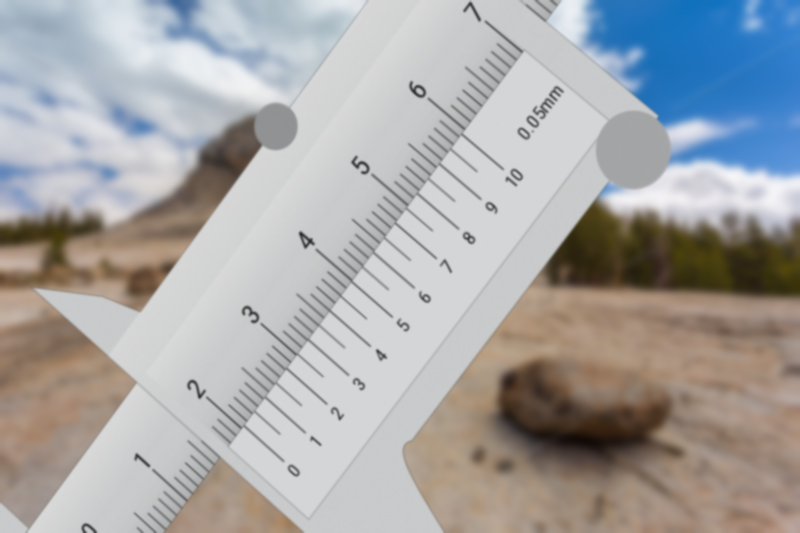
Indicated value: 20.4 mm
